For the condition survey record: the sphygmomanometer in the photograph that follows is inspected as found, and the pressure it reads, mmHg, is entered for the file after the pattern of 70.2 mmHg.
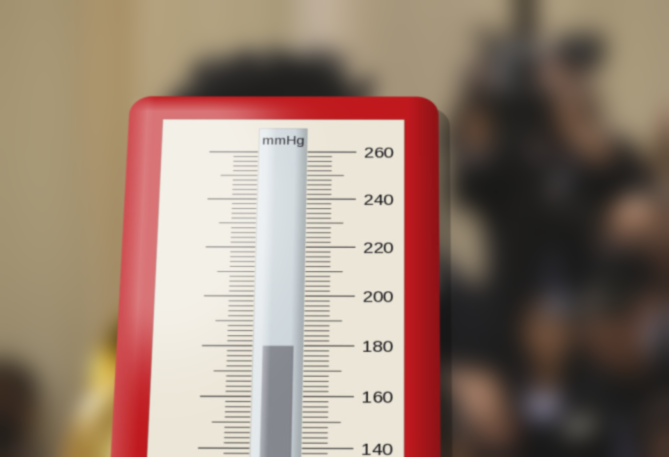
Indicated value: 180 mmHg
